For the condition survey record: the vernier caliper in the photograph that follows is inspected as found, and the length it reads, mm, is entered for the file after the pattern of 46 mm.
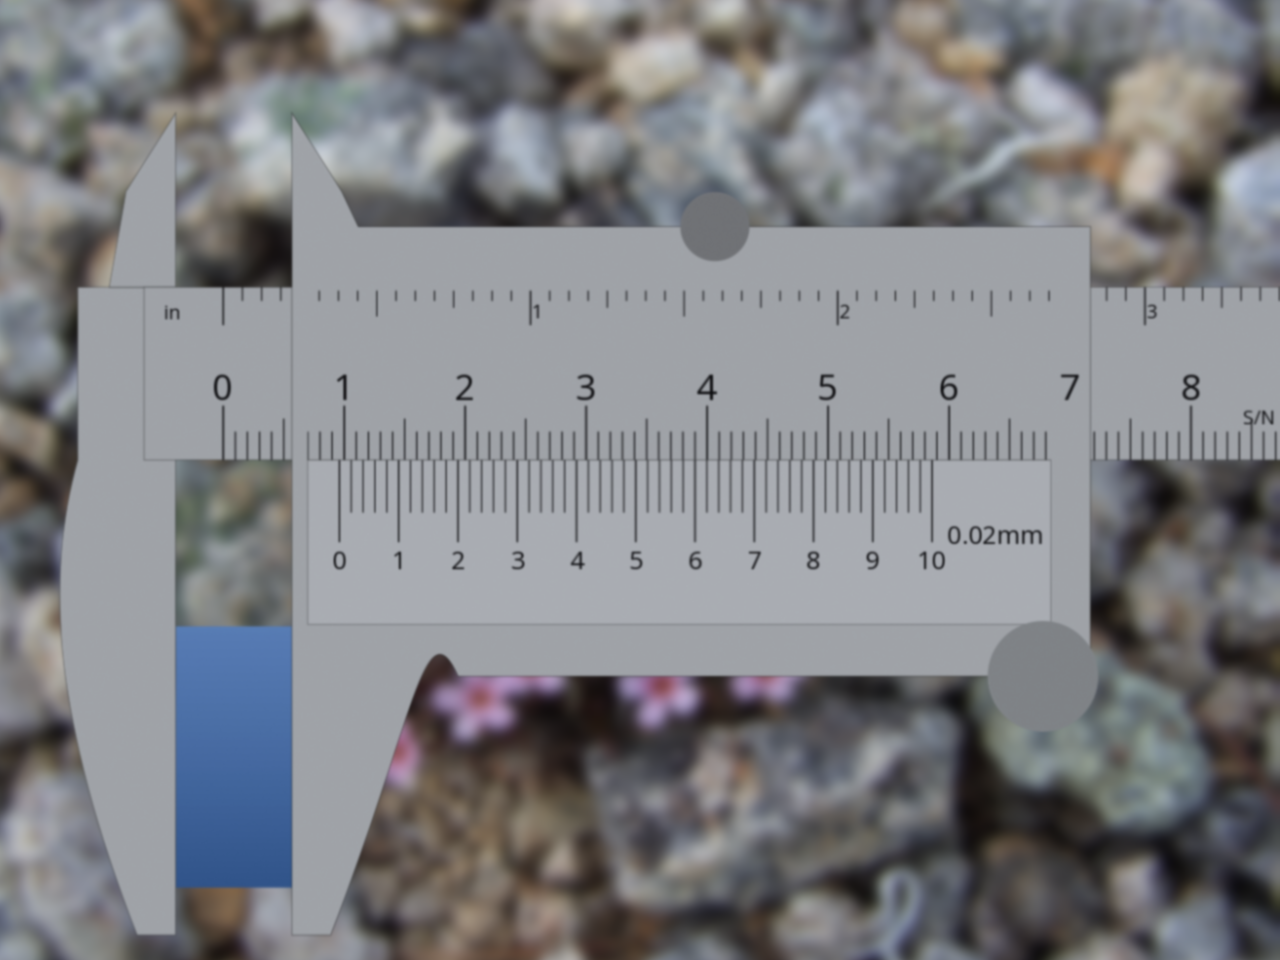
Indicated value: 9.6 mm
